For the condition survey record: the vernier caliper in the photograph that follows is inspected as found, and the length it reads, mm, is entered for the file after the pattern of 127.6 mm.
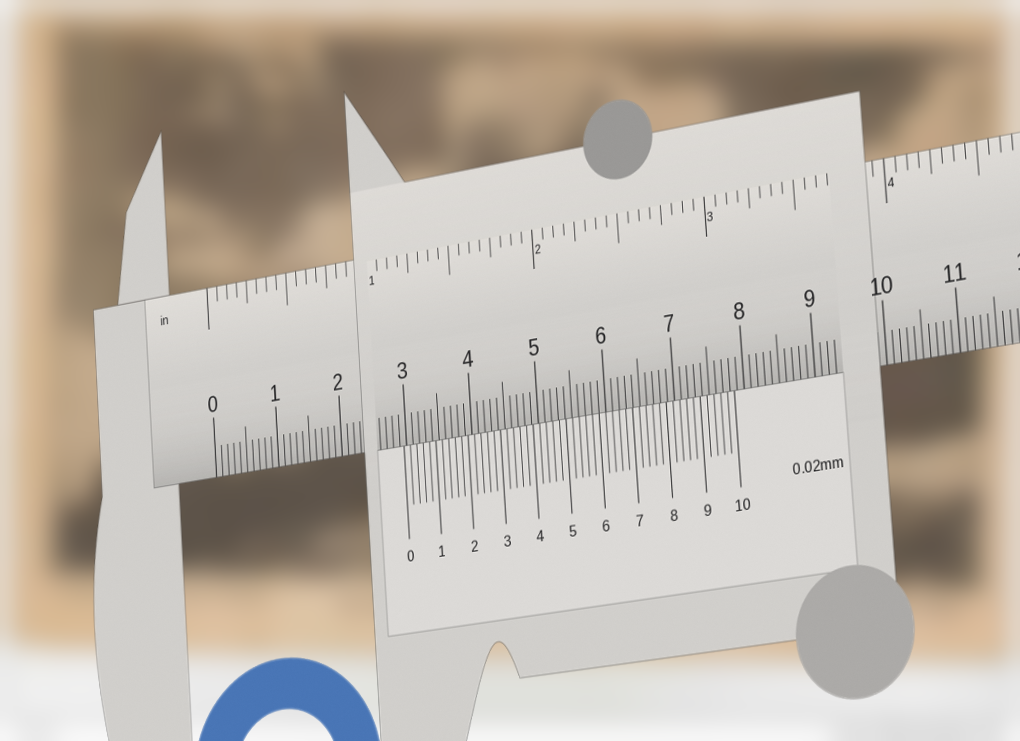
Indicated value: 29.6 mm
